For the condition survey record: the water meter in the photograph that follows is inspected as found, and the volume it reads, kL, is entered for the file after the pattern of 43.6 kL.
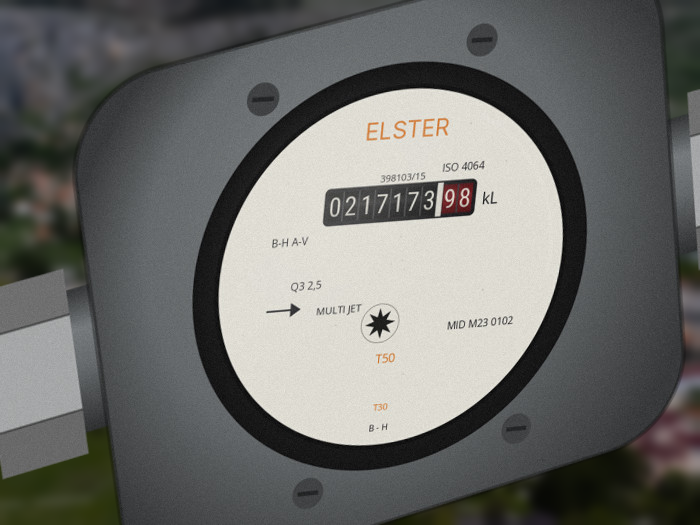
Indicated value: 217173.98 kL
